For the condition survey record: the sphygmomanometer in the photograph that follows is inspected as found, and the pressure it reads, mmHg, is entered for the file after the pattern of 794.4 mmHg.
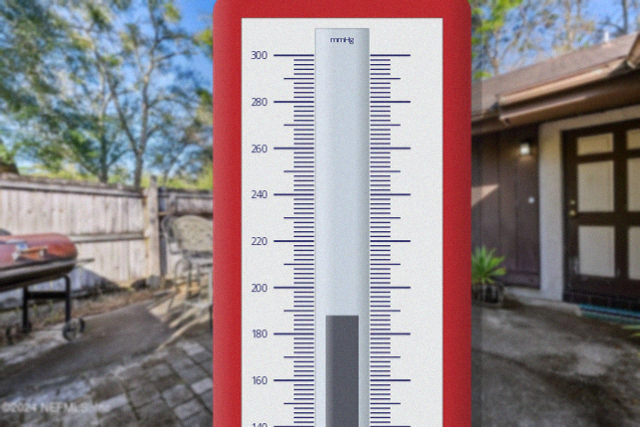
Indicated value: 188 mmHg
